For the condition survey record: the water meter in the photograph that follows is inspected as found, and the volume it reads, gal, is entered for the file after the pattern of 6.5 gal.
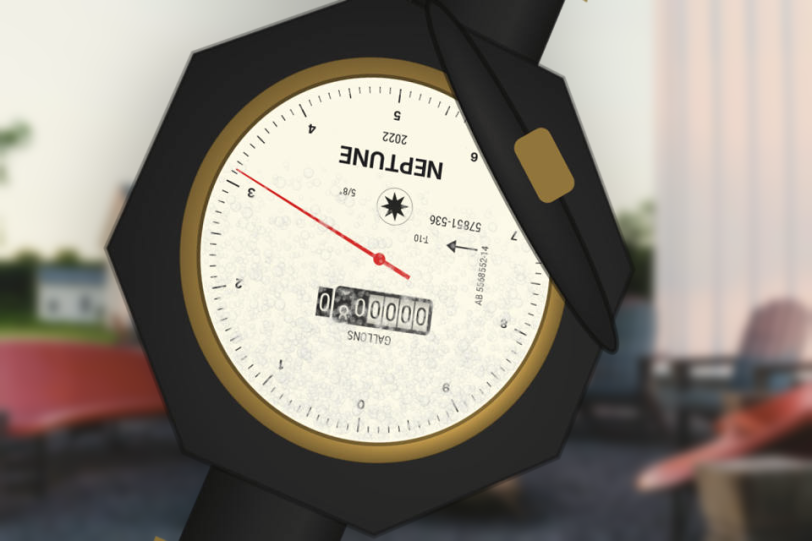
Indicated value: 83.1 gal
